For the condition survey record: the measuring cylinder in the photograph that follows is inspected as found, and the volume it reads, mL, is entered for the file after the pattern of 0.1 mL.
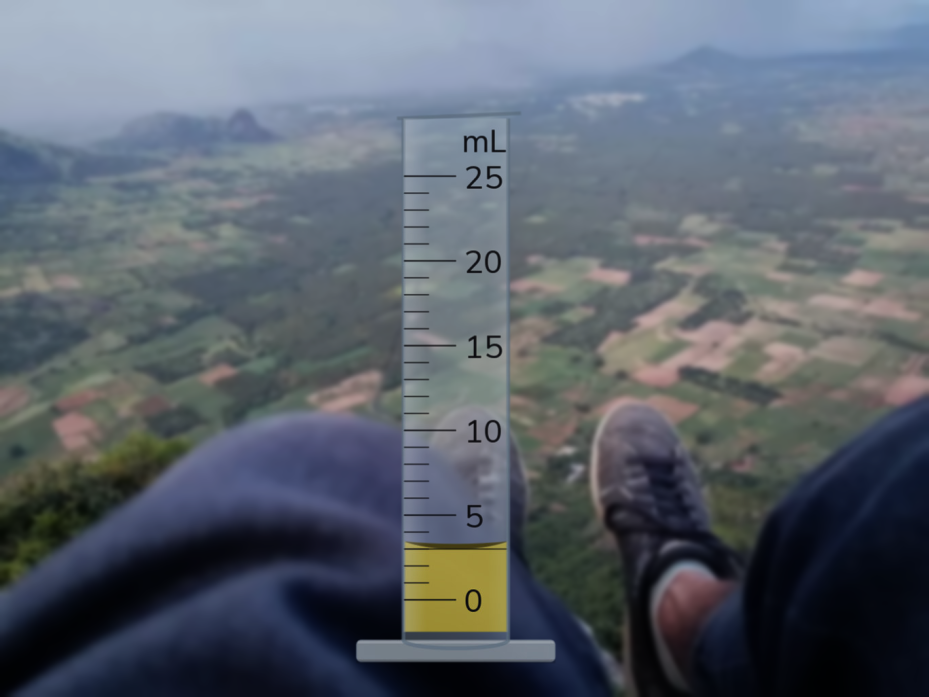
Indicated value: 3 mL
